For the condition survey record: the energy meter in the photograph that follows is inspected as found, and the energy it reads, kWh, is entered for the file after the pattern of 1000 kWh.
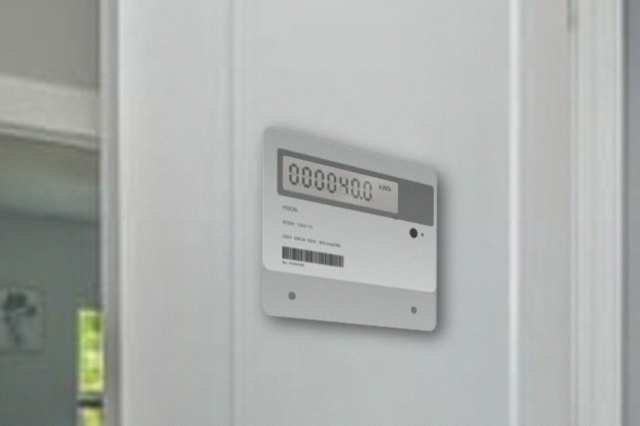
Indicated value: 40.0 kWh
